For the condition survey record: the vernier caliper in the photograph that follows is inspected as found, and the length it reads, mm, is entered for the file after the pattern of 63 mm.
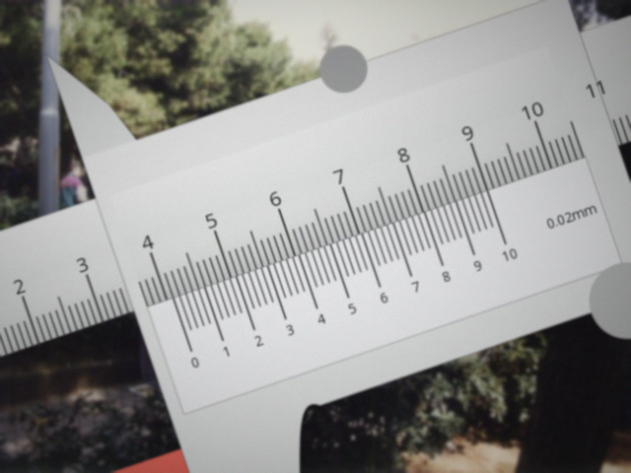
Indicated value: 41.0 mm
